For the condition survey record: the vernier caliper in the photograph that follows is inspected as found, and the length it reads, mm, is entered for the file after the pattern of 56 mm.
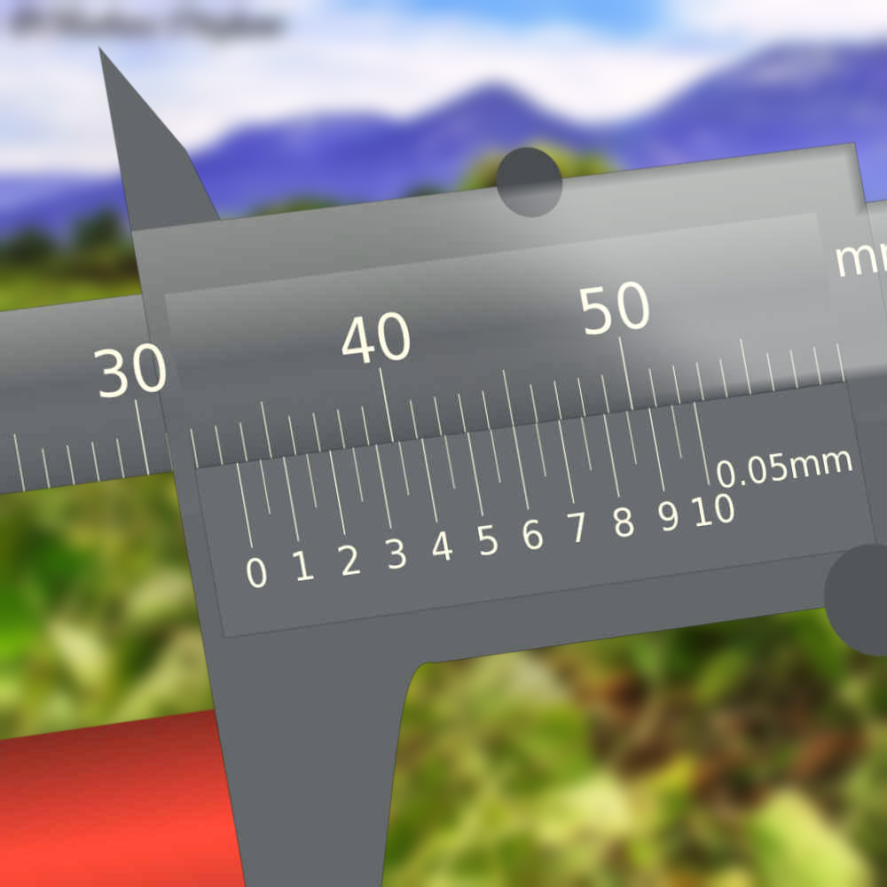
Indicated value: 33.60 mm
